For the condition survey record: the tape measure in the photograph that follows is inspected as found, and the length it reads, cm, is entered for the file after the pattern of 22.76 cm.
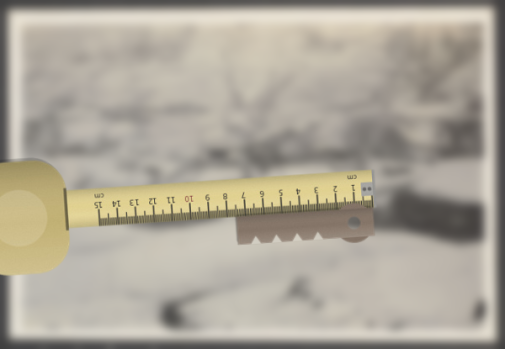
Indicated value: 7.5 cm
